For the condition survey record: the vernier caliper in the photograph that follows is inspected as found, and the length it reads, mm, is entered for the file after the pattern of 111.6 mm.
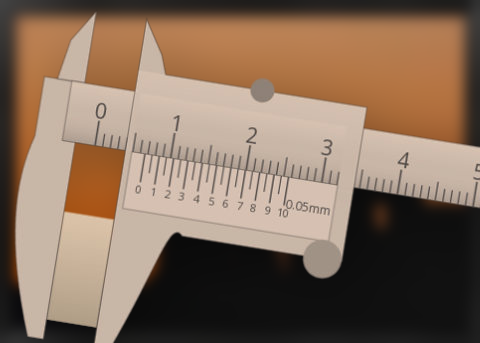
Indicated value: 6.6 mm
